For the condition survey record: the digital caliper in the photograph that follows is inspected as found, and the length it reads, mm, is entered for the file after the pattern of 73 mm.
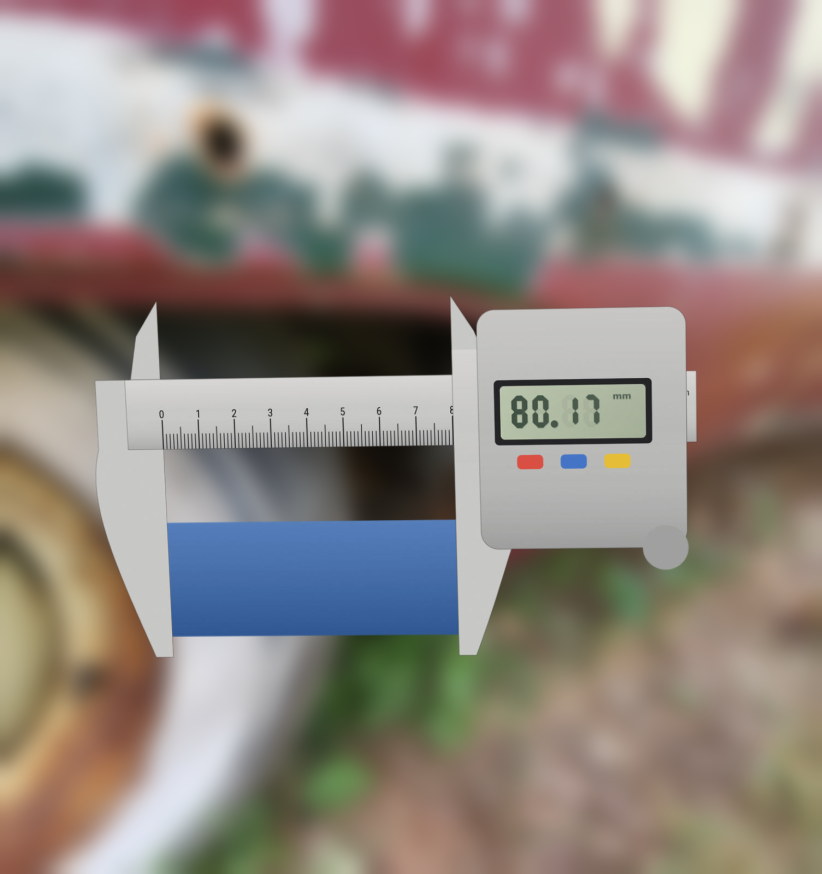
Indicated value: 80.17 mm
